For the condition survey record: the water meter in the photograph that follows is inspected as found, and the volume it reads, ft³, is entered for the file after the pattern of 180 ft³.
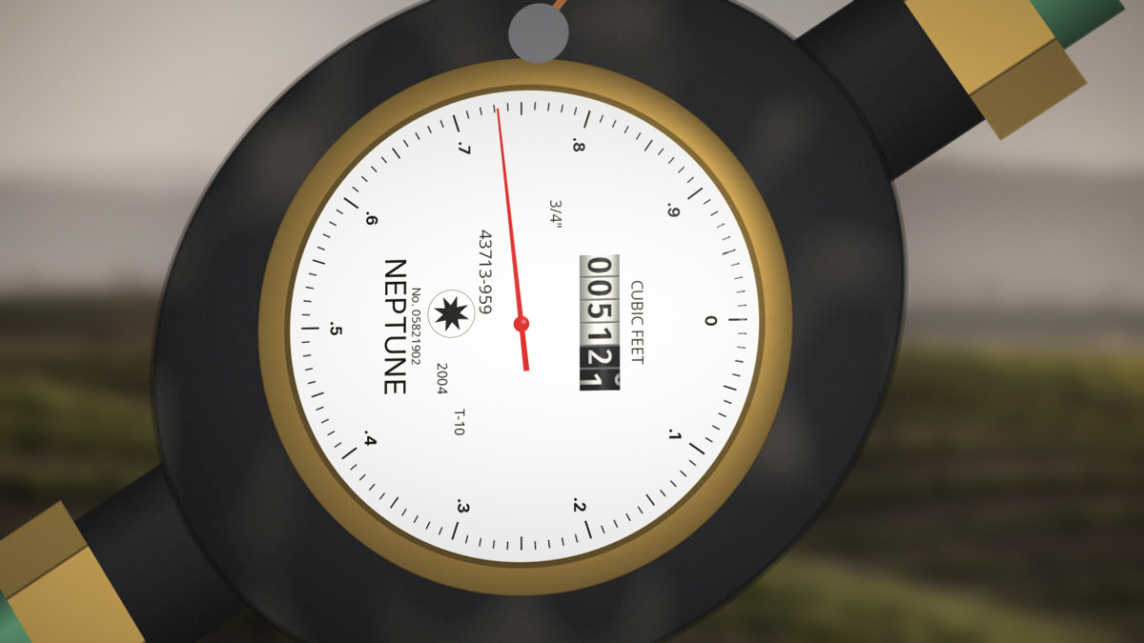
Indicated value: 5120.73 ft³
